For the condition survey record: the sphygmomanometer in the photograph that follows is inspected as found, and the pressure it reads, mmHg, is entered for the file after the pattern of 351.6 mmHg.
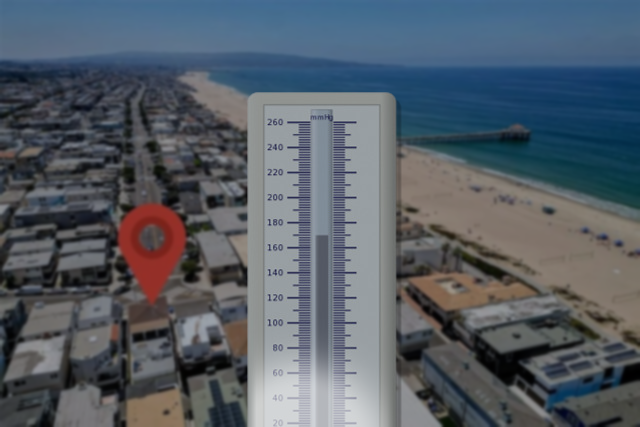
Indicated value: 170 mmHg
